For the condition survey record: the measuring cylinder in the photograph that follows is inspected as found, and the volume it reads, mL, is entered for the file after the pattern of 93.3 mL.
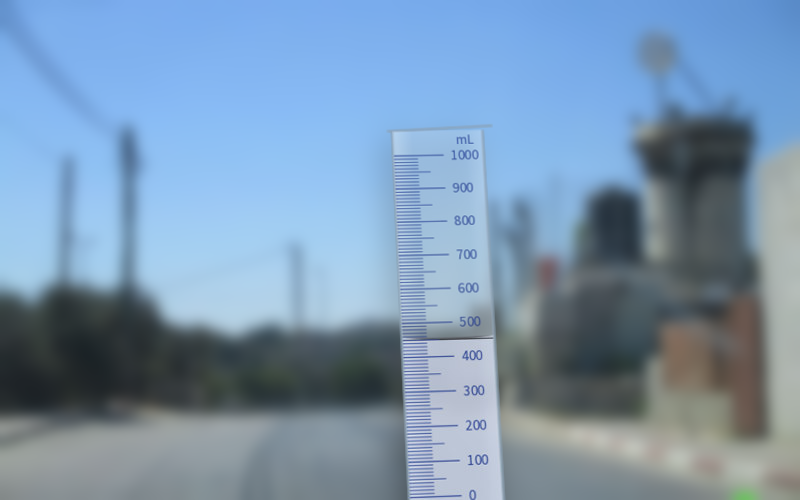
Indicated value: 450 mL
